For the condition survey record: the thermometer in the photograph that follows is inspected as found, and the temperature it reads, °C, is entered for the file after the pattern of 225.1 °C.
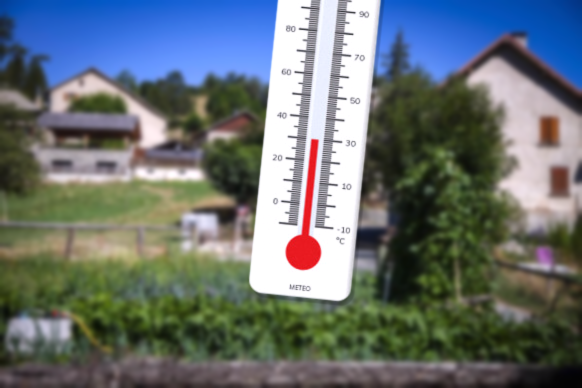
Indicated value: 30 °C
